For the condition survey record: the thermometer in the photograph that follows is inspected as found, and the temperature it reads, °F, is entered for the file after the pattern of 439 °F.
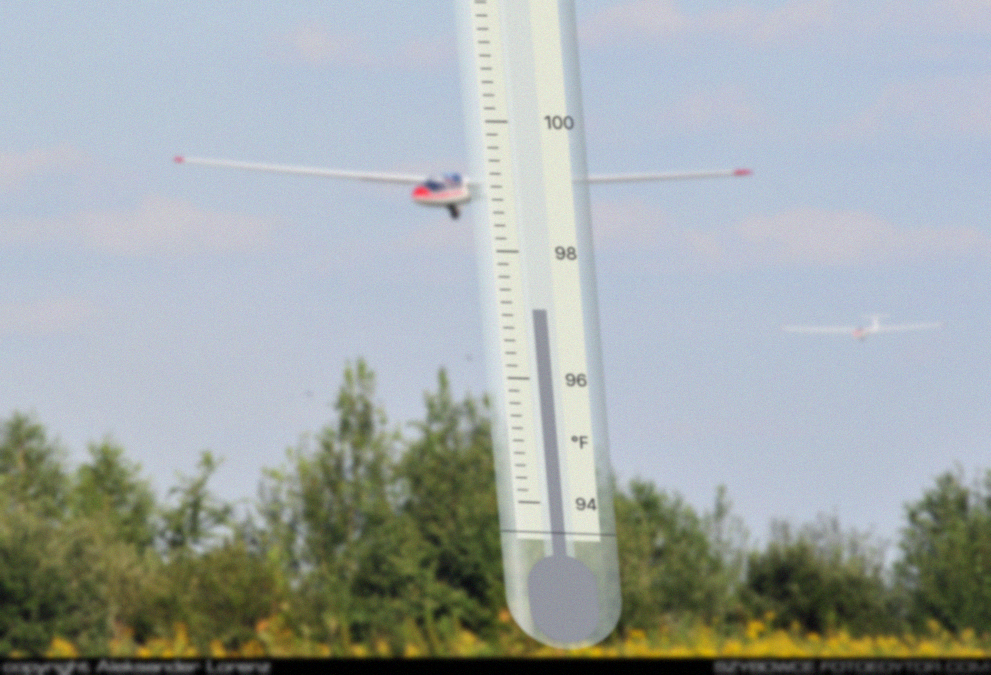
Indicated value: 97.1 °F
